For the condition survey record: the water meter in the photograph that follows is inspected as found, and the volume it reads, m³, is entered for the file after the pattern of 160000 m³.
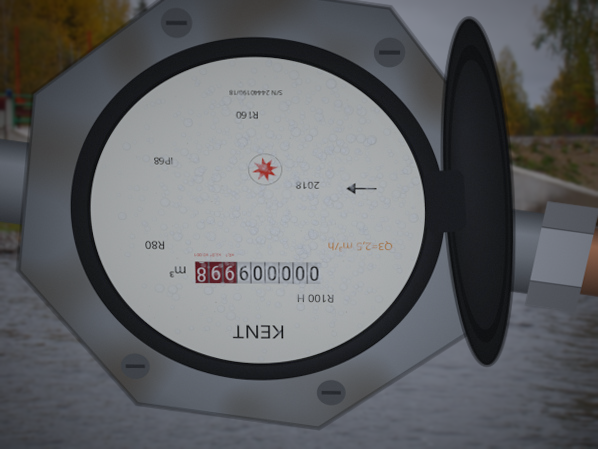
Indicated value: 9.998 m³
